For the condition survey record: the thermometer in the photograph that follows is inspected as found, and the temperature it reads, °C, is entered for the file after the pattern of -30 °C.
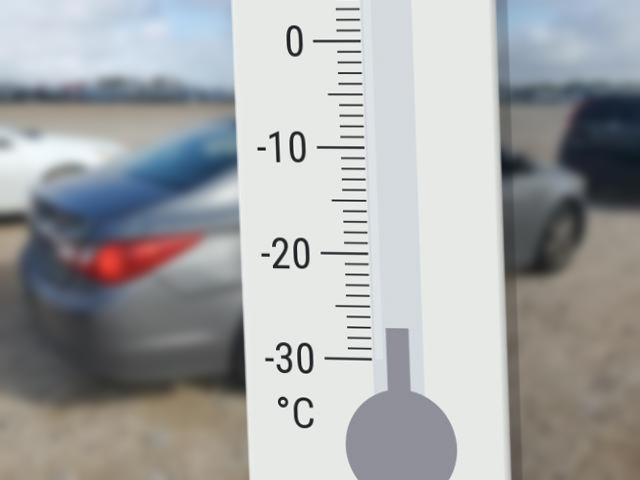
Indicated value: -27 °C
